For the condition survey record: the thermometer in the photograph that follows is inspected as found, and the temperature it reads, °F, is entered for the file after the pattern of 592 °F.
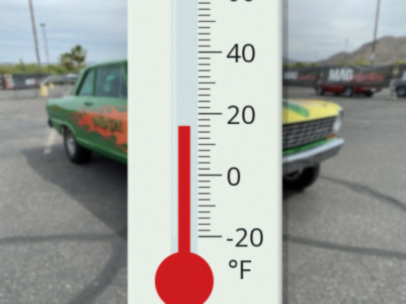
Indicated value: 16 °F
